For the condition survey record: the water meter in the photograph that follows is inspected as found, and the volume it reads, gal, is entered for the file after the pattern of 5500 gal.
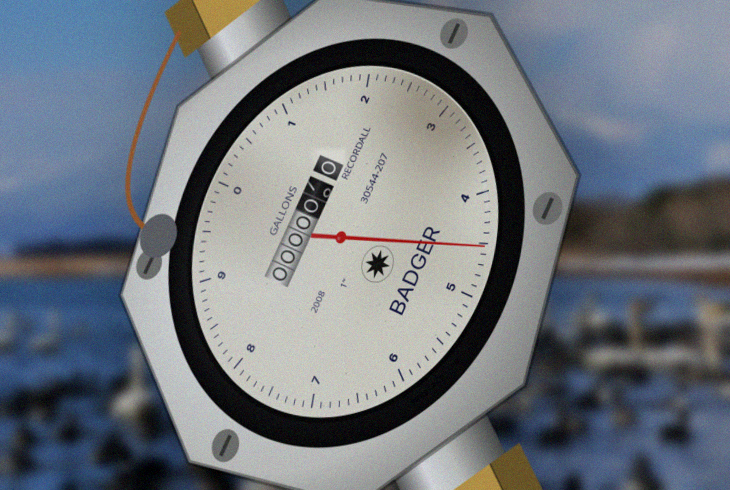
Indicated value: 74.5 gal
